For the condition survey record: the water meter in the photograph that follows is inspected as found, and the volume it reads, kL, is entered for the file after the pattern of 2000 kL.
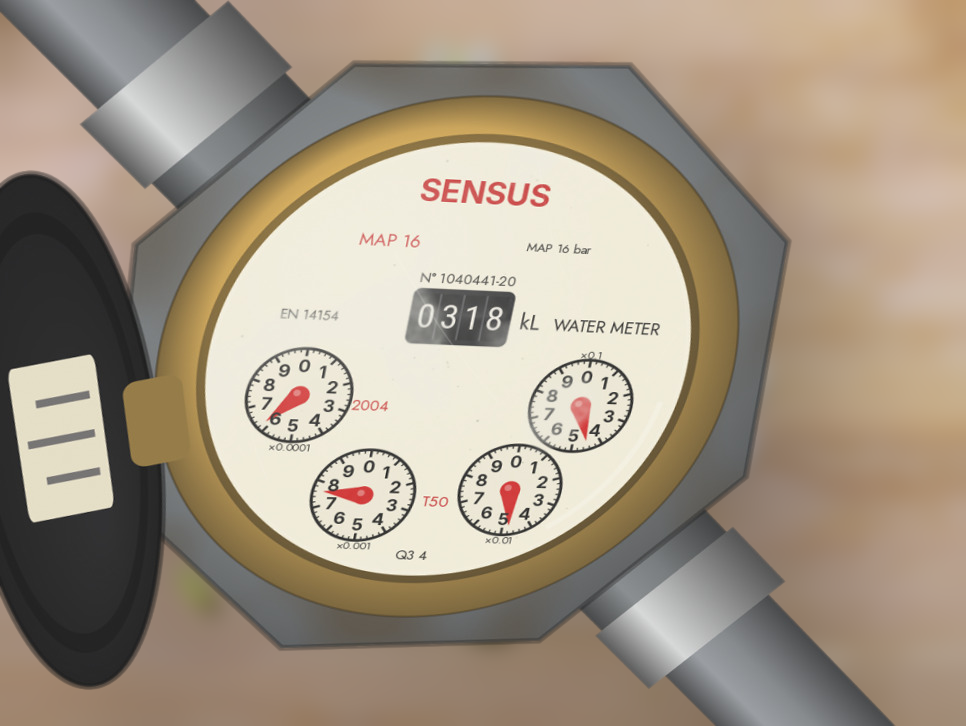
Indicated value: 318.4476 kL
